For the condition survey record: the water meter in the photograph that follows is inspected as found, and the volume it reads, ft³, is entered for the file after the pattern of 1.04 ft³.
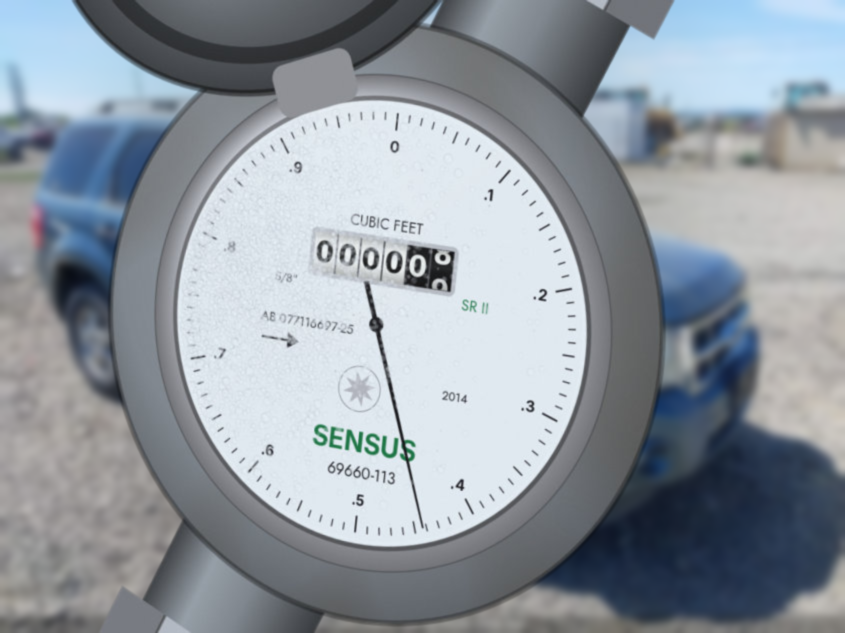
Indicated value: 8.44 ft³
